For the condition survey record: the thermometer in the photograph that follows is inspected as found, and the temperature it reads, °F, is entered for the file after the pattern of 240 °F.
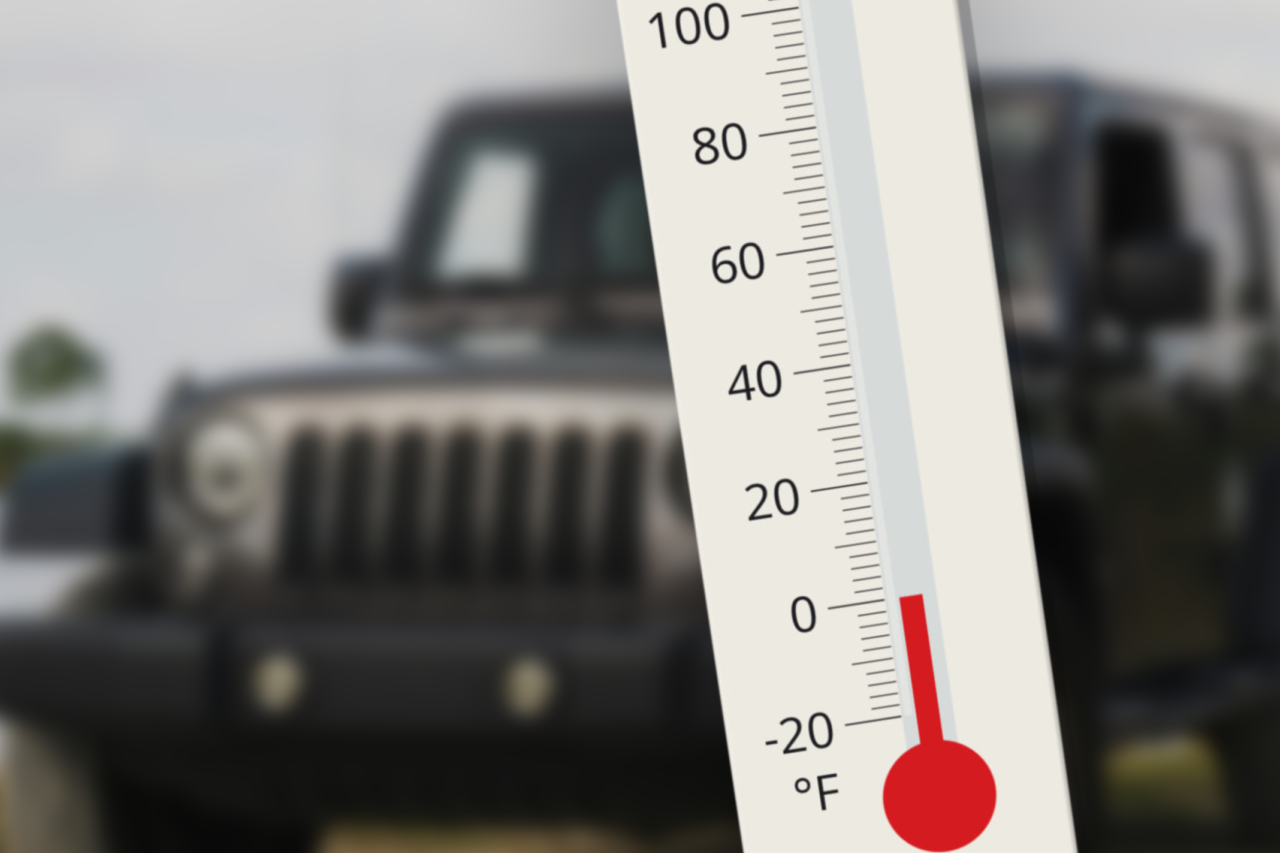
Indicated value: 0 °F
